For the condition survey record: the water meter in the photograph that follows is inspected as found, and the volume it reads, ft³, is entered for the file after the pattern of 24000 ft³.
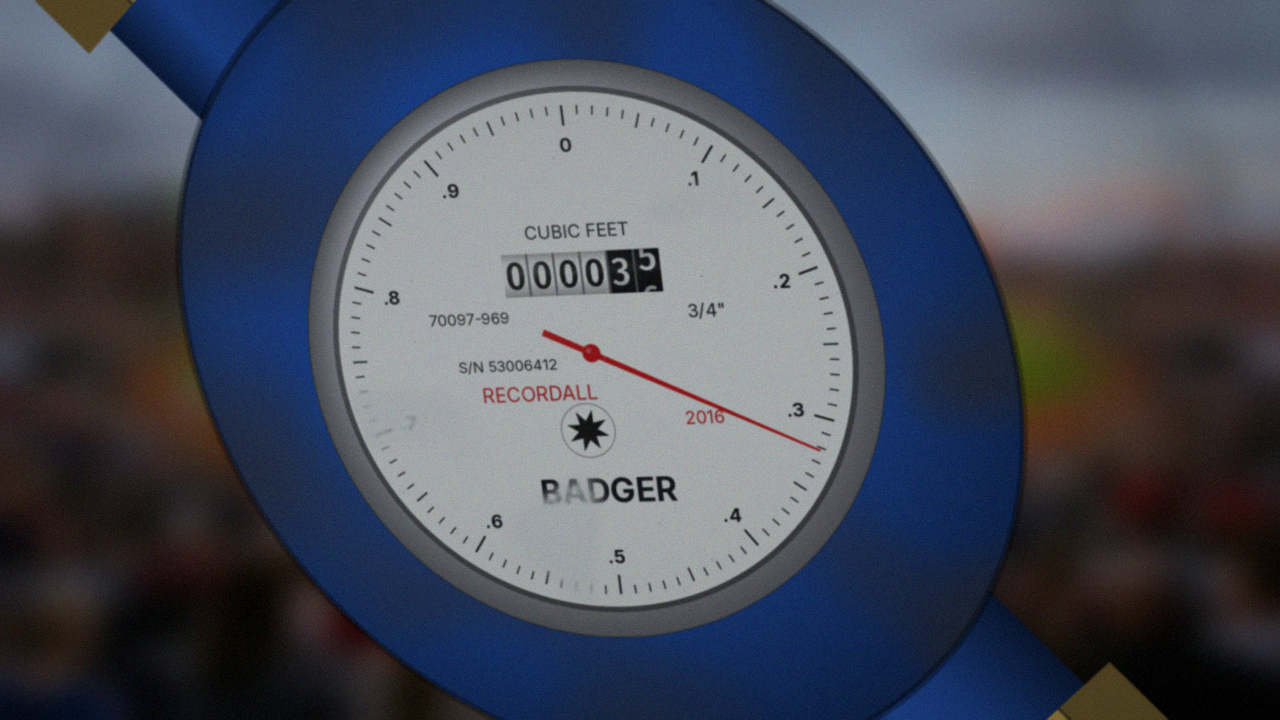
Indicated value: 35.32 ft³
